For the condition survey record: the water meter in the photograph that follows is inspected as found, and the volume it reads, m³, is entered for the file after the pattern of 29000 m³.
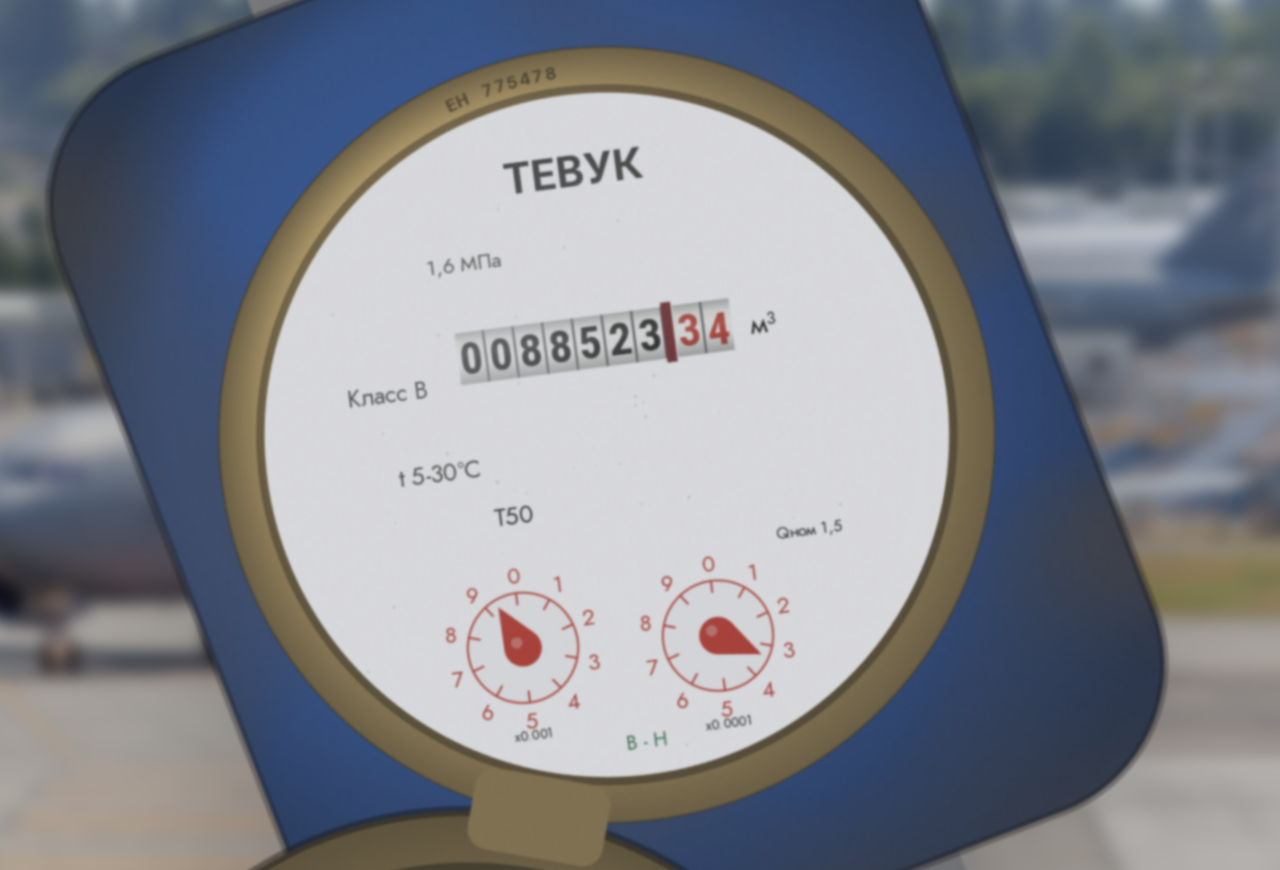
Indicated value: 88523.3393 m³
